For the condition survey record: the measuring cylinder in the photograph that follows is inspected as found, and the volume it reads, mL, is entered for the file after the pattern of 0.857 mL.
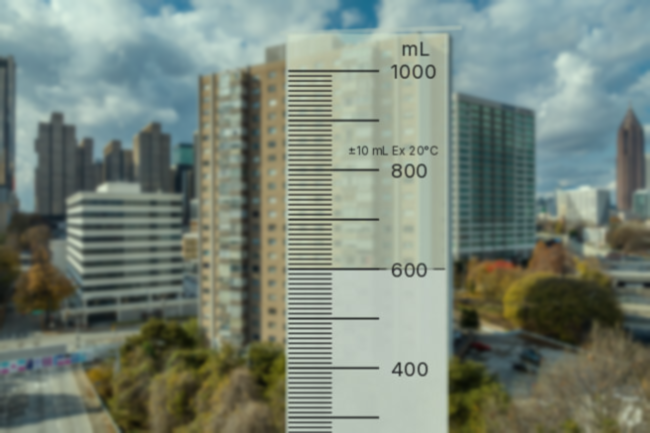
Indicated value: 600 mL
